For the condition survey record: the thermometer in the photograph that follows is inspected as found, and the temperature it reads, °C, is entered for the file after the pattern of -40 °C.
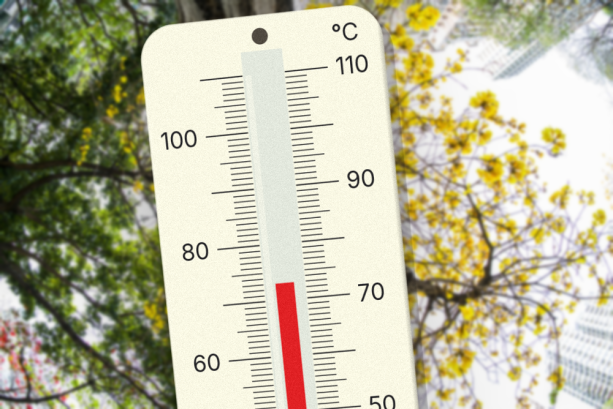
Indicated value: 73 °C
